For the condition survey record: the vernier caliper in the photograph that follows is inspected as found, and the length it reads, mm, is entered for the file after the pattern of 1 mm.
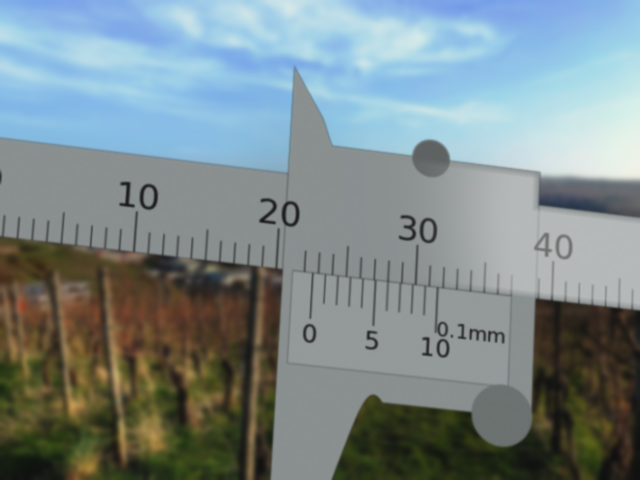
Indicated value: 22.6 mm
